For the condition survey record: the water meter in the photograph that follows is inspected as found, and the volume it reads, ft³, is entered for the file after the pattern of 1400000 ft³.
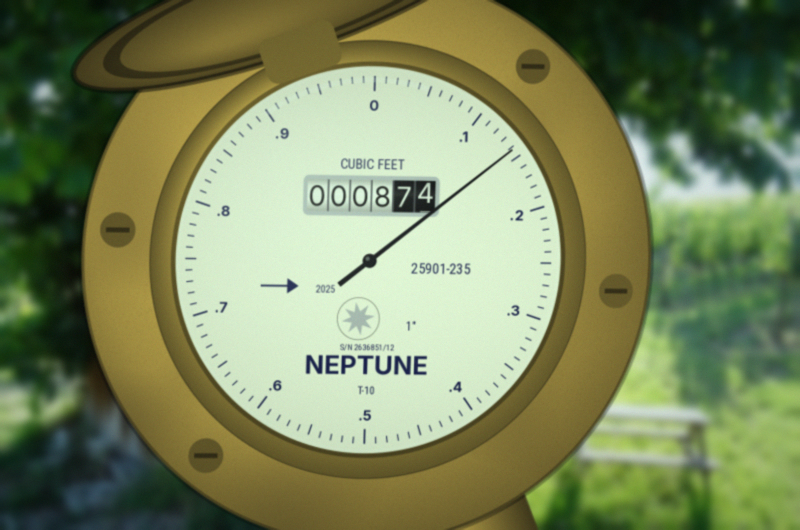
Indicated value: 874.14 ft³
